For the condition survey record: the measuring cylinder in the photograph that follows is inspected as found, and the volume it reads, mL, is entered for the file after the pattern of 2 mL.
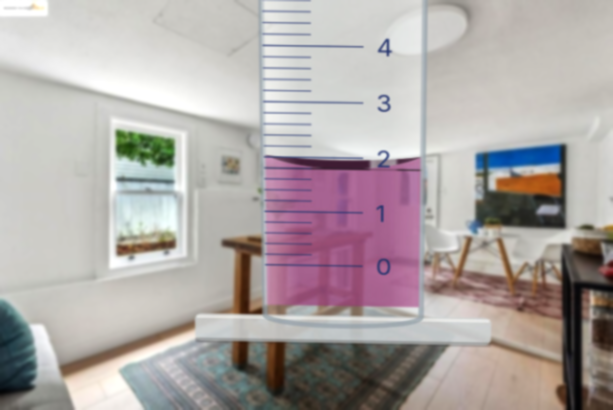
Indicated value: 1.8 mL
